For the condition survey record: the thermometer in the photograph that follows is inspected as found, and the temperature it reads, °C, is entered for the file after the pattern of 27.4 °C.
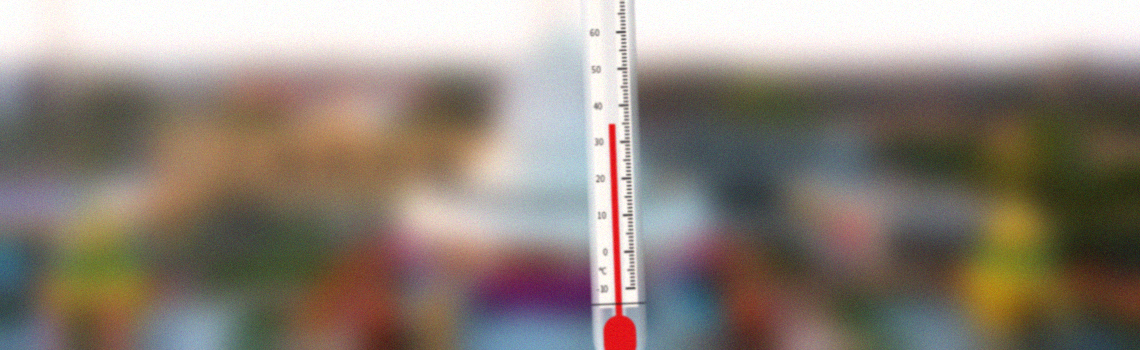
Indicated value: 35 °C
